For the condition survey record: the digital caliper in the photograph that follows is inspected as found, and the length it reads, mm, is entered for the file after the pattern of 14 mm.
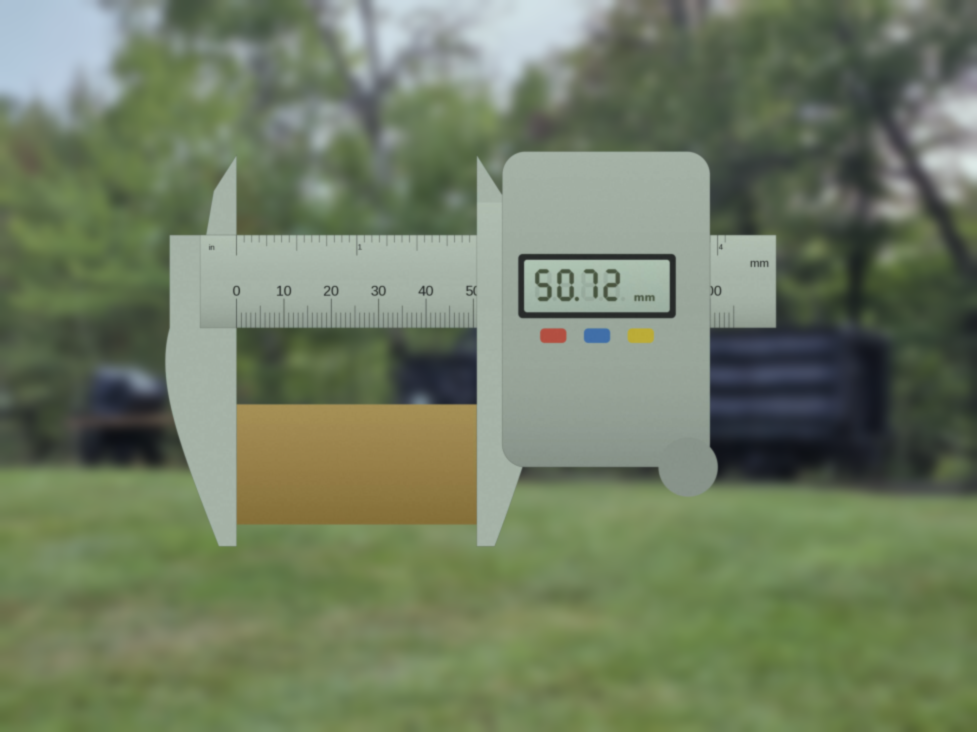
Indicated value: 50.72 mm
